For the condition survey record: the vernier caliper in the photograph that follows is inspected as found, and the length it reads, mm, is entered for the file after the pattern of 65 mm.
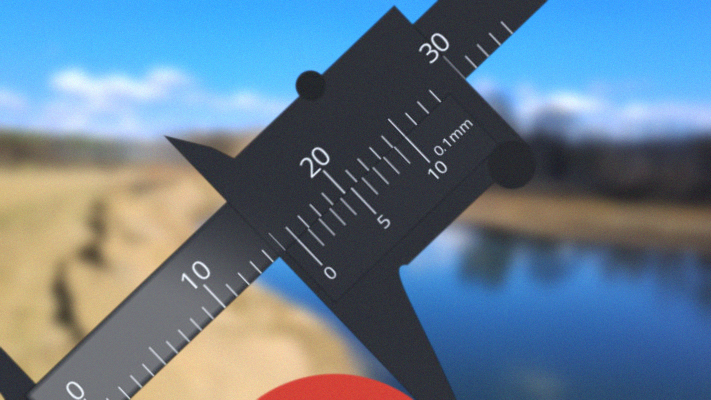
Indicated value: 16.0 mm
